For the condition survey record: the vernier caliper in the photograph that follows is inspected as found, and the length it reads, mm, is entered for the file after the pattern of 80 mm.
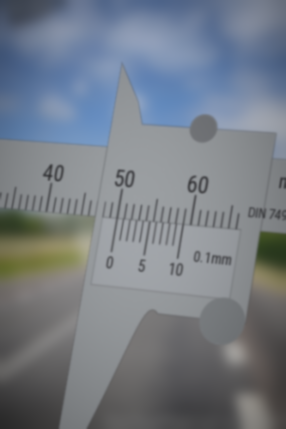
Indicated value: 50.0 mm
